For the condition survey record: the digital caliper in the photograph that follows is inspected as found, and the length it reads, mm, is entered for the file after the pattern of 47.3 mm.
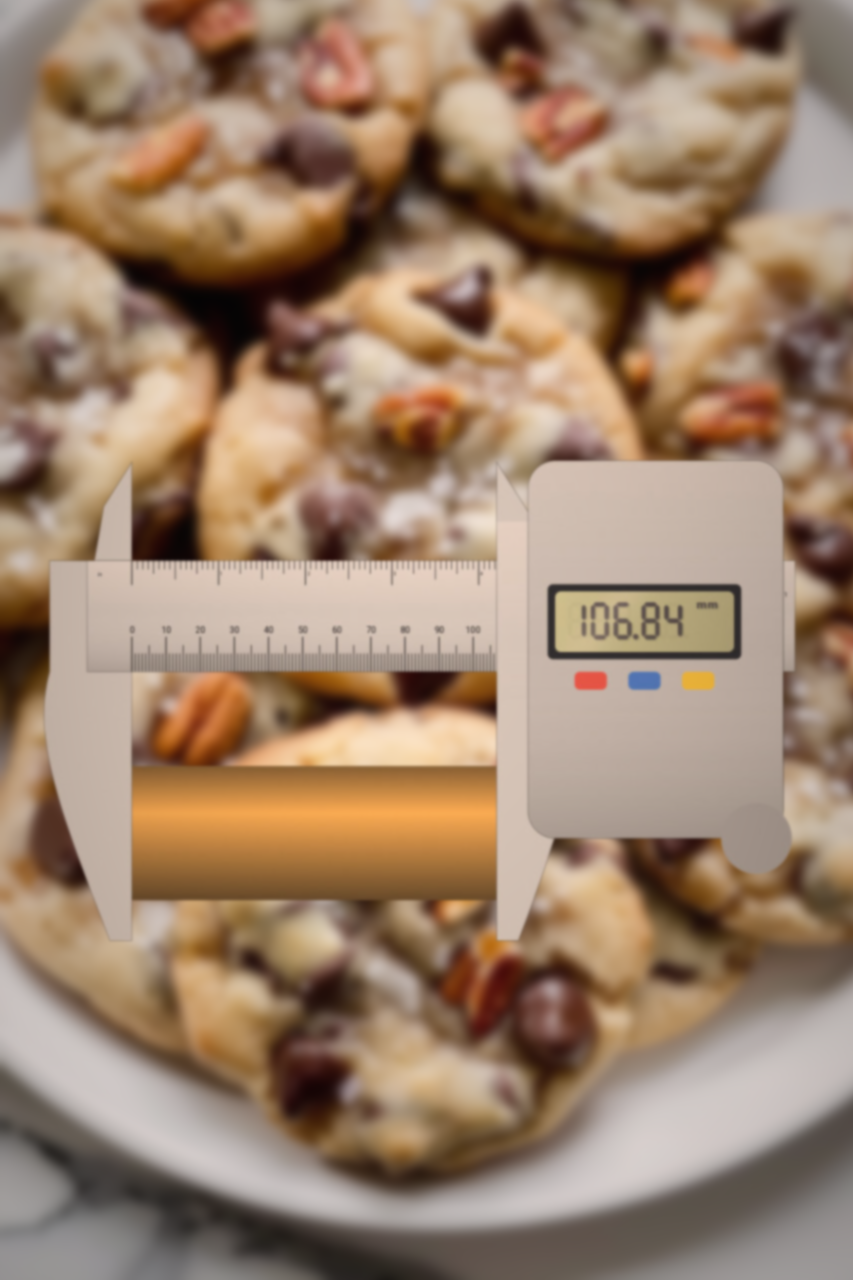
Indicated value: 106.84 mm
